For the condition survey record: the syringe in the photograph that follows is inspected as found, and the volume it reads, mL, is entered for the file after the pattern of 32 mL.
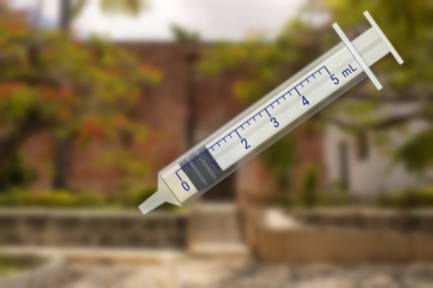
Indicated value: 0.2 mL
